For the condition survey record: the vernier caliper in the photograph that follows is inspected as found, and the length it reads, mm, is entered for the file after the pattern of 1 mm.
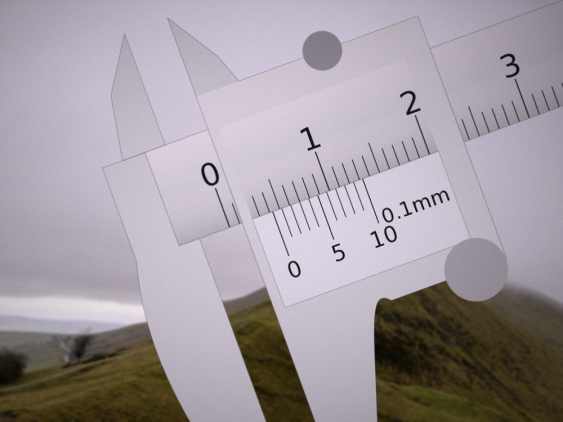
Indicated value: 4.3 mm
